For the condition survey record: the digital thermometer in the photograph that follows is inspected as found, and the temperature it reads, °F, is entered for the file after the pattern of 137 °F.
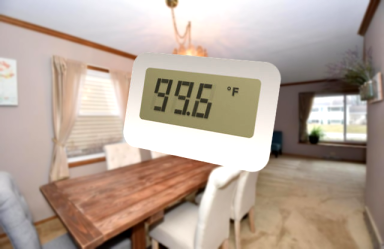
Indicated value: 99.6 °F
